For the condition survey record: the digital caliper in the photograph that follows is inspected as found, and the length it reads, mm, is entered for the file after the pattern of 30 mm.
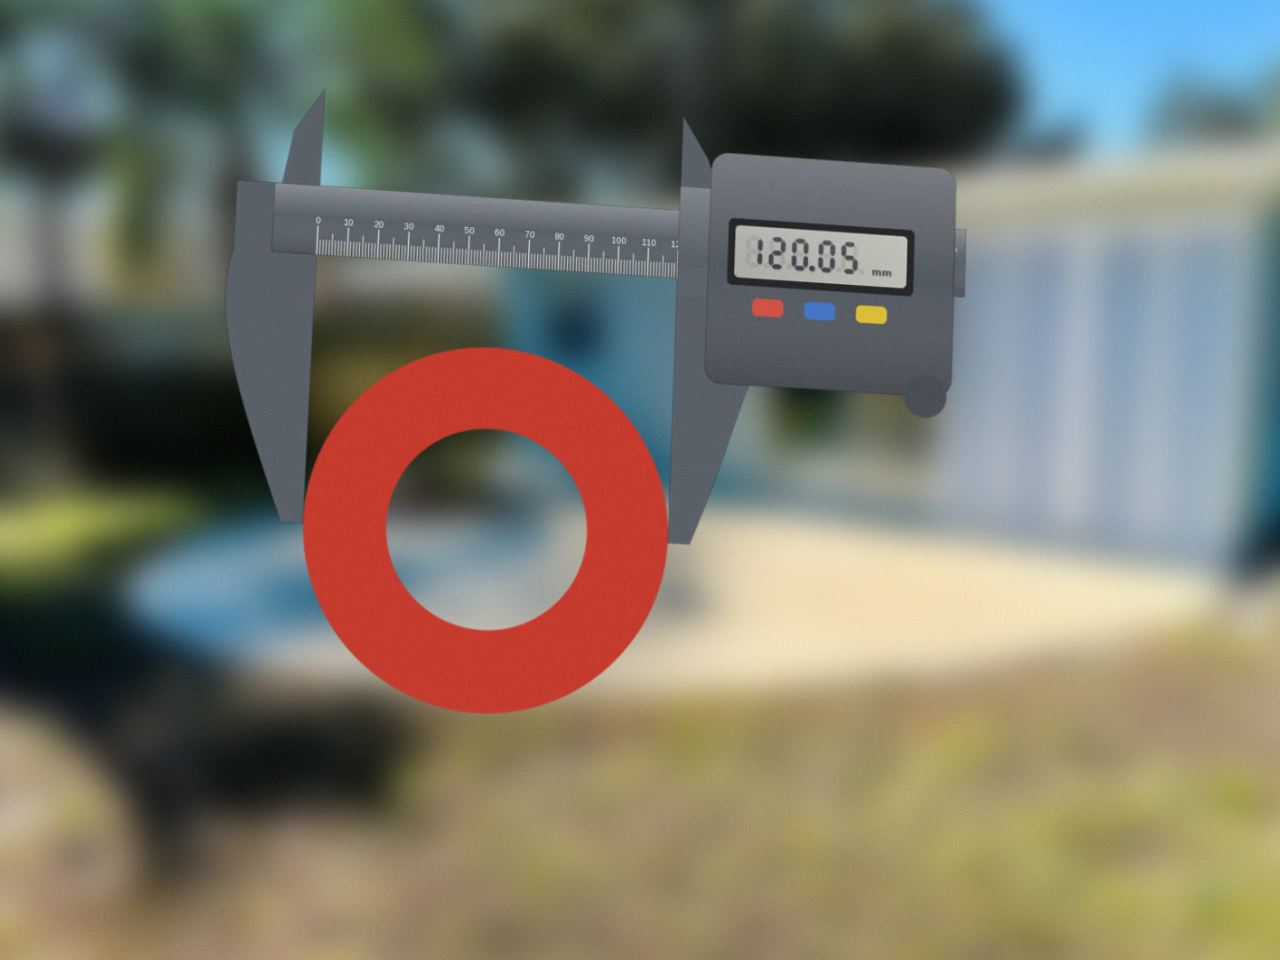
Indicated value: 120.05 mm
